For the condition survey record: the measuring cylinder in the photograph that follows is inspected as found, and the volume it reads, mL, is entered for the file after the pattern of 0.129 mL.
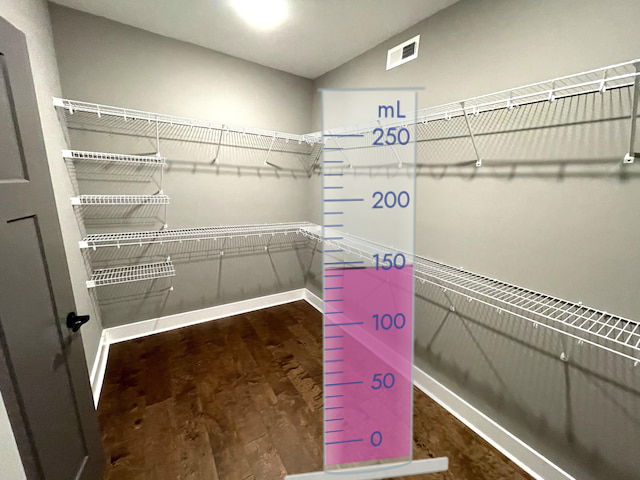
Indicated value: 145 mL
